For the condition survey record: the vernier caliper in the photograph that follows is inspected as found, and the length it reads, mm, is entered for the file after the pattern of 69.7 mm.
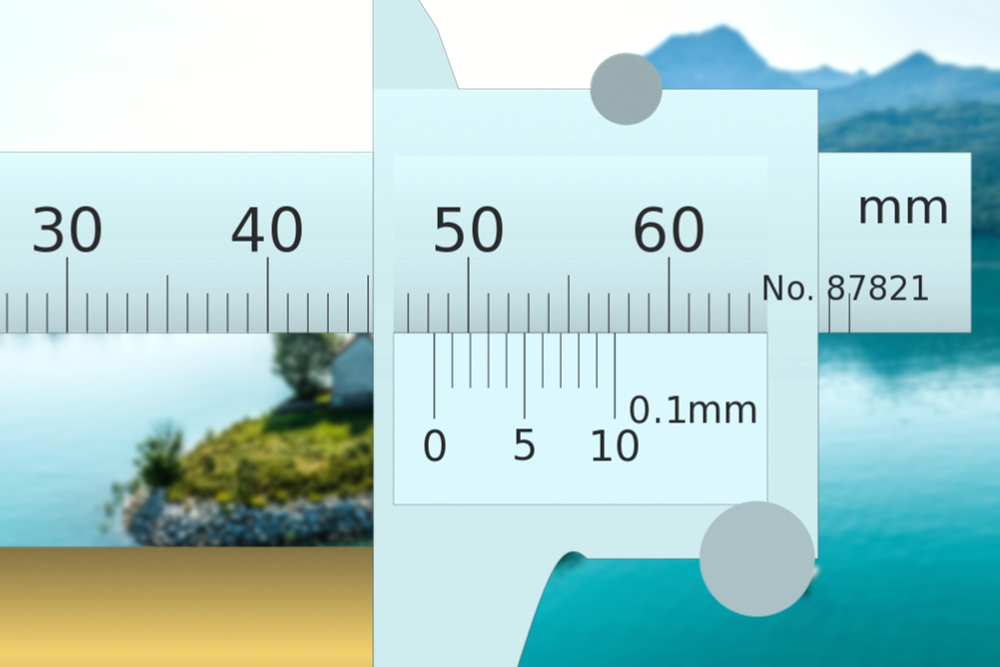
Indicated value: 48.3 mm
